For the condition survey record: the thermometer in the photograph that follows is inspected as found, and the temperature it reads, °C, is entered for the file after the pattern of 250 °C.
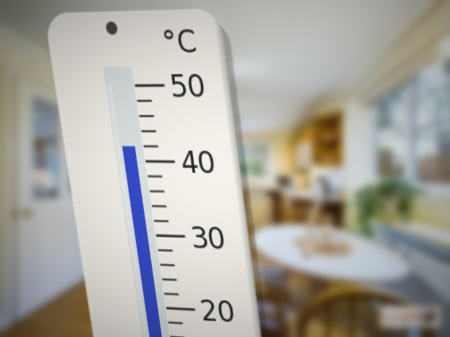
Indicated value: 42 °C
